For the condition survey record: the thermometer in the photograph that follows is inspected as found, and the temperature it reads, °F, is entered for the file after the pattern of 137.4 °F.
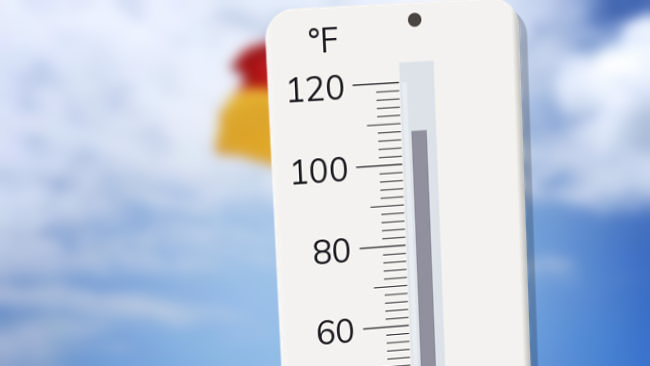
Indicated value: 108 °F
